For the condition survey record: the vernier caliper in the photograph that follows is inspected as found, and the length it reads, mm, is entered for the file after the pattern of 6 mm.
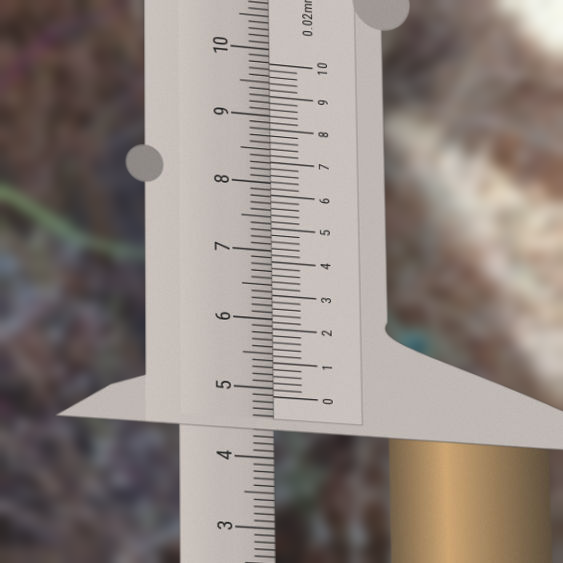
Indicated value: 48.8 mm
